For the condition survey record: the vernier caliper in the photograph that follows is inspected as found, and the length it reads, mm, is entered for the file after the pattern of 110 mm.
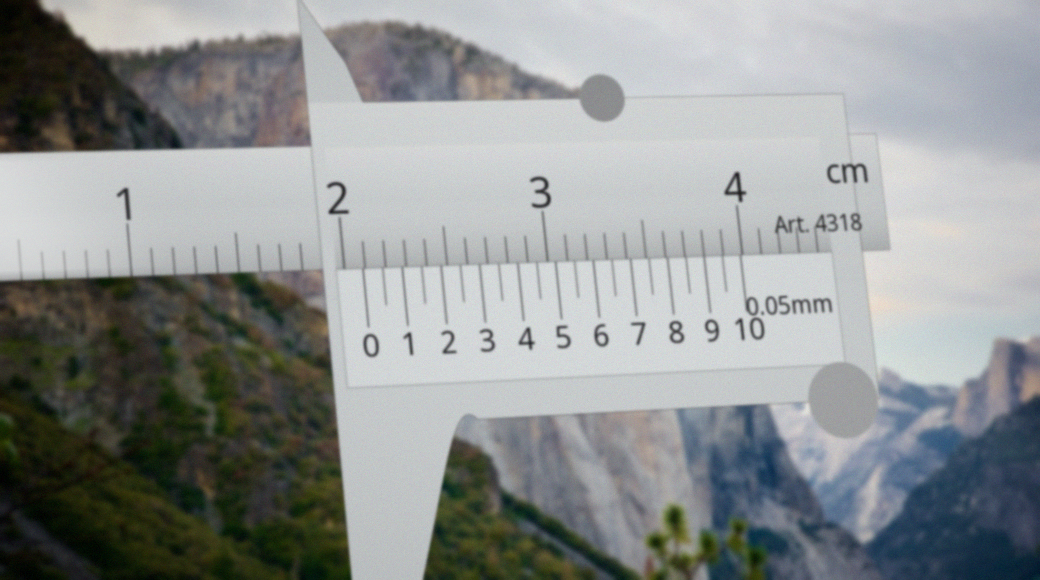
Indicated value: 20.9 mm
